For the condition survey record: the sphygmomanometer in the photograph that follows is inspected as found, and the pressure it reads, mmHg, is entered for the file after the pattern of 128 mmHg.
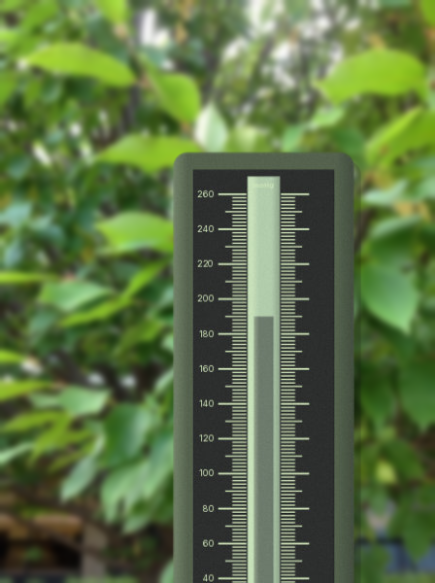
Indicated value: 190 mmHg
